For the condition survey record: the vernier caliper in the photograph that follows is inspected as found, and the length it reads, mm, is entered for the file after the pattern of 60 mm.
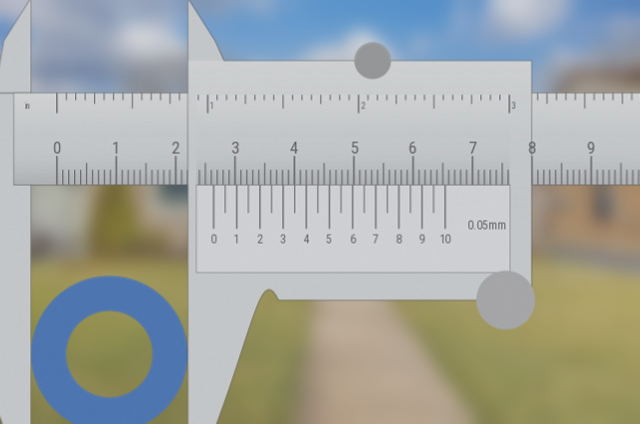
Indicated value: 26.4 mm
